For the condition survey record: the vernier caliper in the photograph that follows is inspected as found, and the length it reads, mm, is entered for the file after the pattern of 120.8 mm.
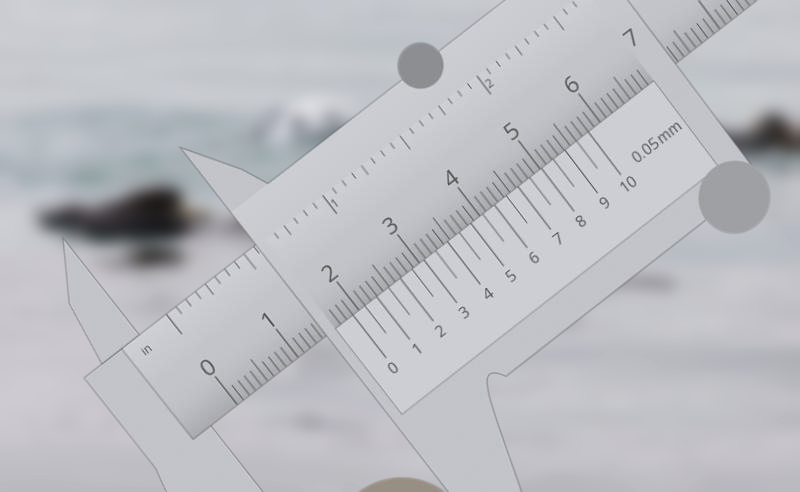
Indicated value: 19.0 mm
